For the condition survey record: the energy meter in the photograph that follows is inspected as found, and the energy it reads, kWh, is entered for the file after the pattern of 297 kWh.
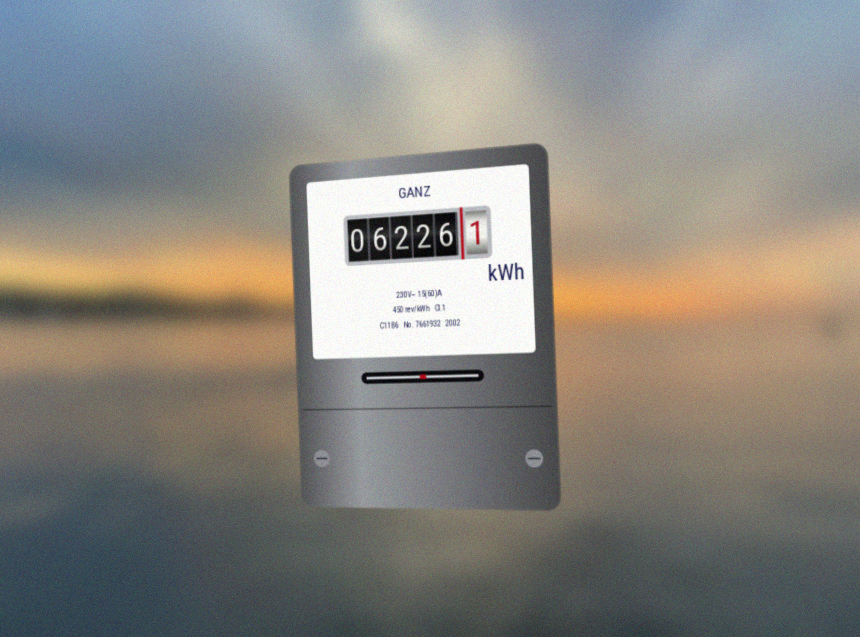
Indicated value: 6226.1 kWh
